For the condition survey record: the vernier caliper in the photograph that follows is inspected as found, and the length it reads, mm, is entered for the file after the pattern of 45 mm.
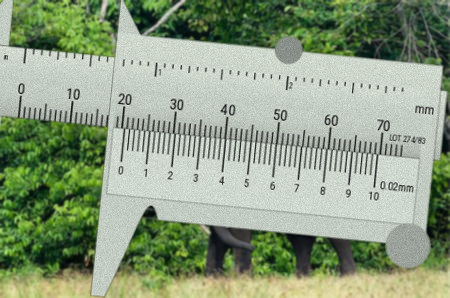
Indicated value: 20.5 mm
